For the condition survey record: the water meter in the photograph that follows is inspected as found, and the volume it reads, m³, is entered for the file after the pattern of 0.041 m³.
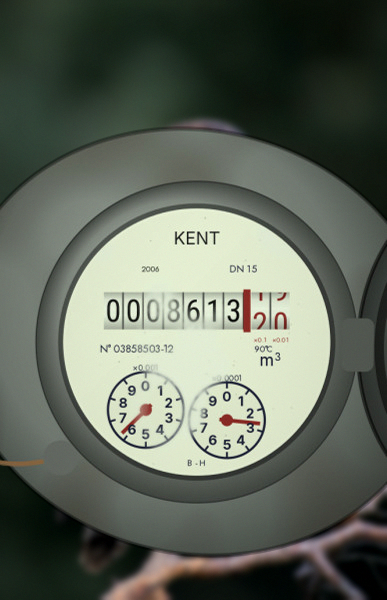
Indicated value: 8613.1962 m³
